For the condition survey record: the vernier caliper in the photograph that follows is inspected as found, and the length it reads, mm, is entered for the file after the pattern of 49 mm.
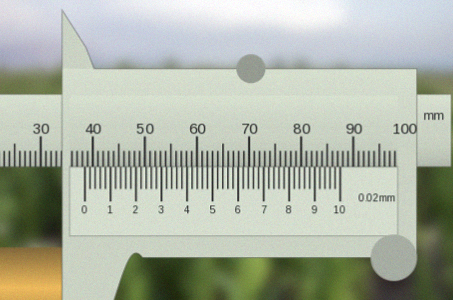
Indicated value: 38.5 mm
